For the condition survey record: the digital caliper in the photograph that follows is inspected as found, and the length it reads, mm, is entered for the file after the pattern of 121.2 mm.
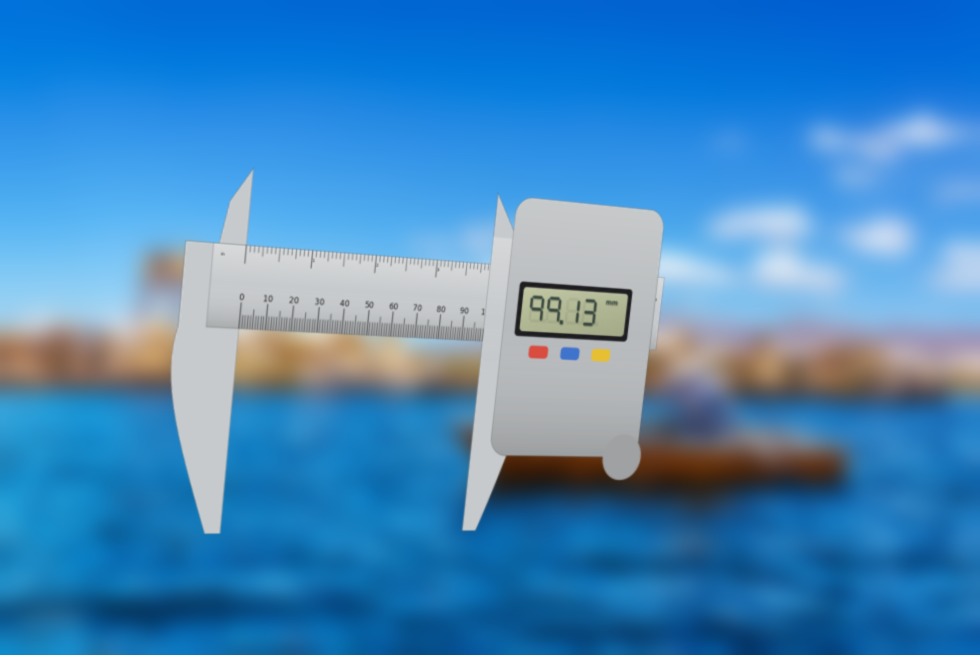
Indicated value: 99.13 mm
